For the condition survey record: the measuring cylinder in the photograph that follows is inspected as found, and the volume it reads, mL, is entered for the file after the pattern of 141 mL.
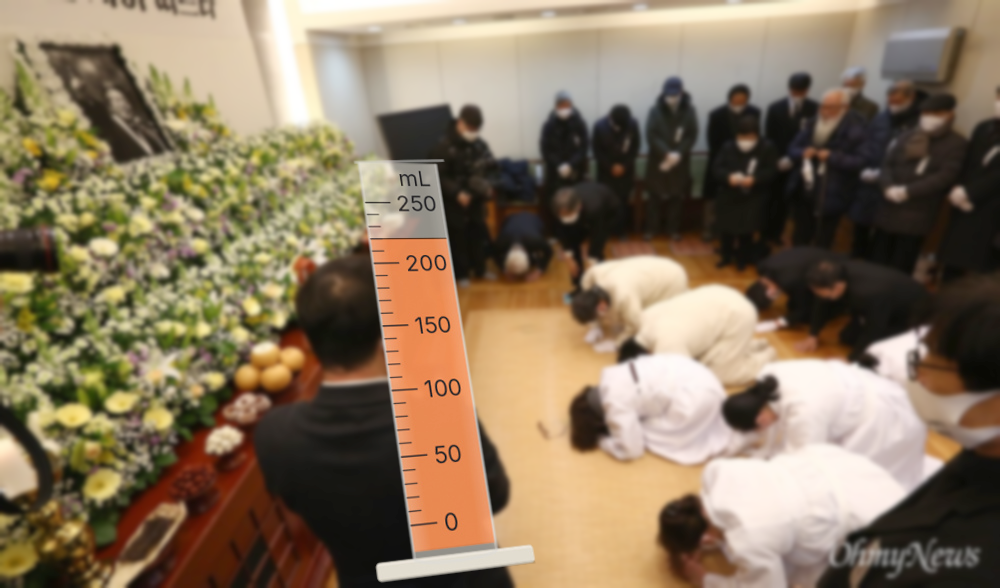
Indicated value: 220 mL
